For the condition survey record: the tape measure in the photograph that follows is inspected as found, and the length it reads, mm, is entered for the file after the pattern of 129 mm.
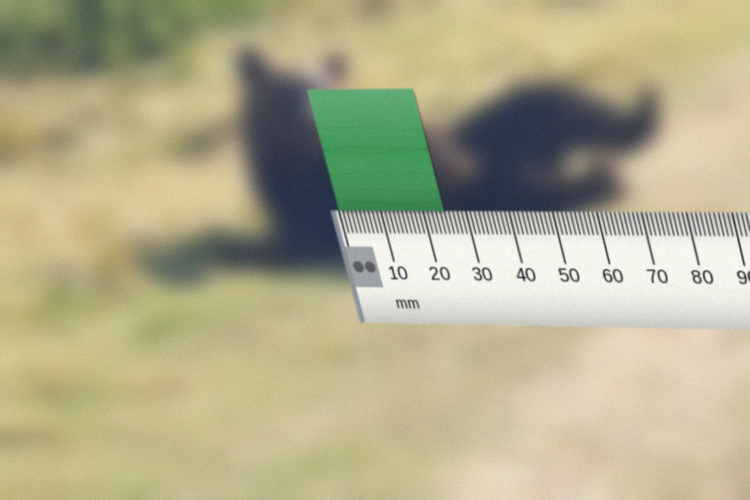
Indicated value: 25 mm
